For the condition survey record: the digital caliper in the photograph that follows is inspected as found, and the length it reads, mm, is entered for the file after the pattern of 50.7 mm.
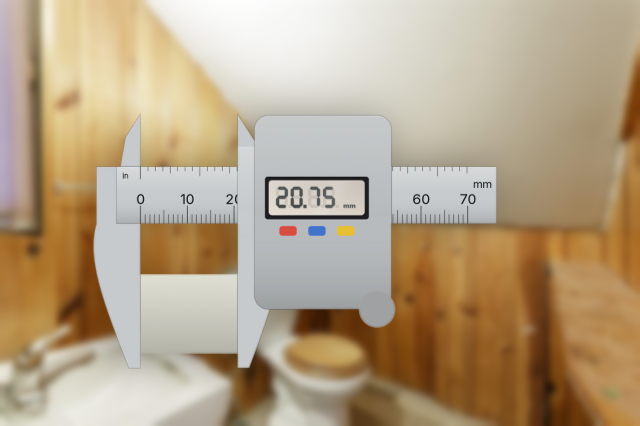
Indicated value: 20.75 mm
